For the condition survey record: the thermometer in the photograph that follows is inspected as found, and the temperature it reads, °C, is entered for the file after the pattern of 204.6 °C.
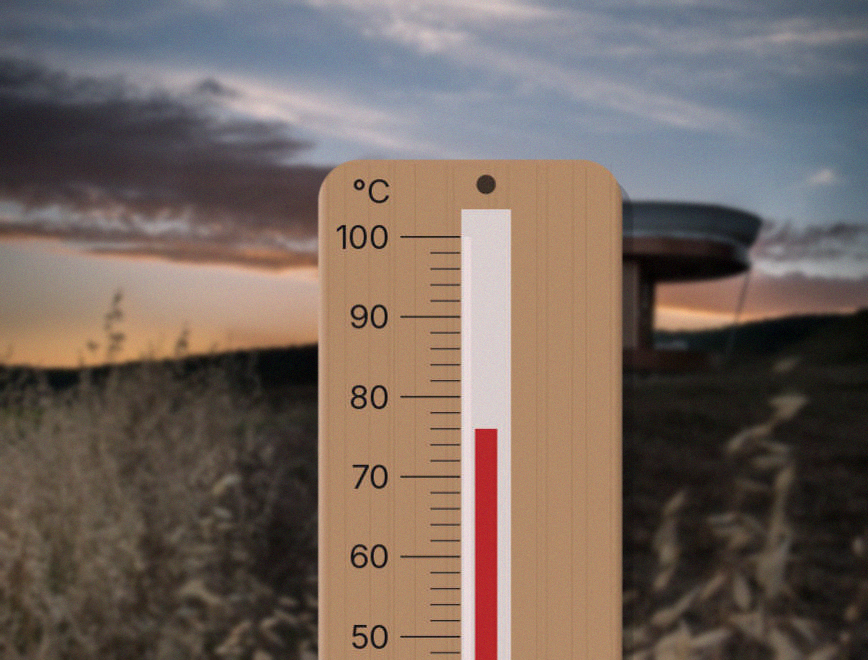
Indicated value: 76 °C
